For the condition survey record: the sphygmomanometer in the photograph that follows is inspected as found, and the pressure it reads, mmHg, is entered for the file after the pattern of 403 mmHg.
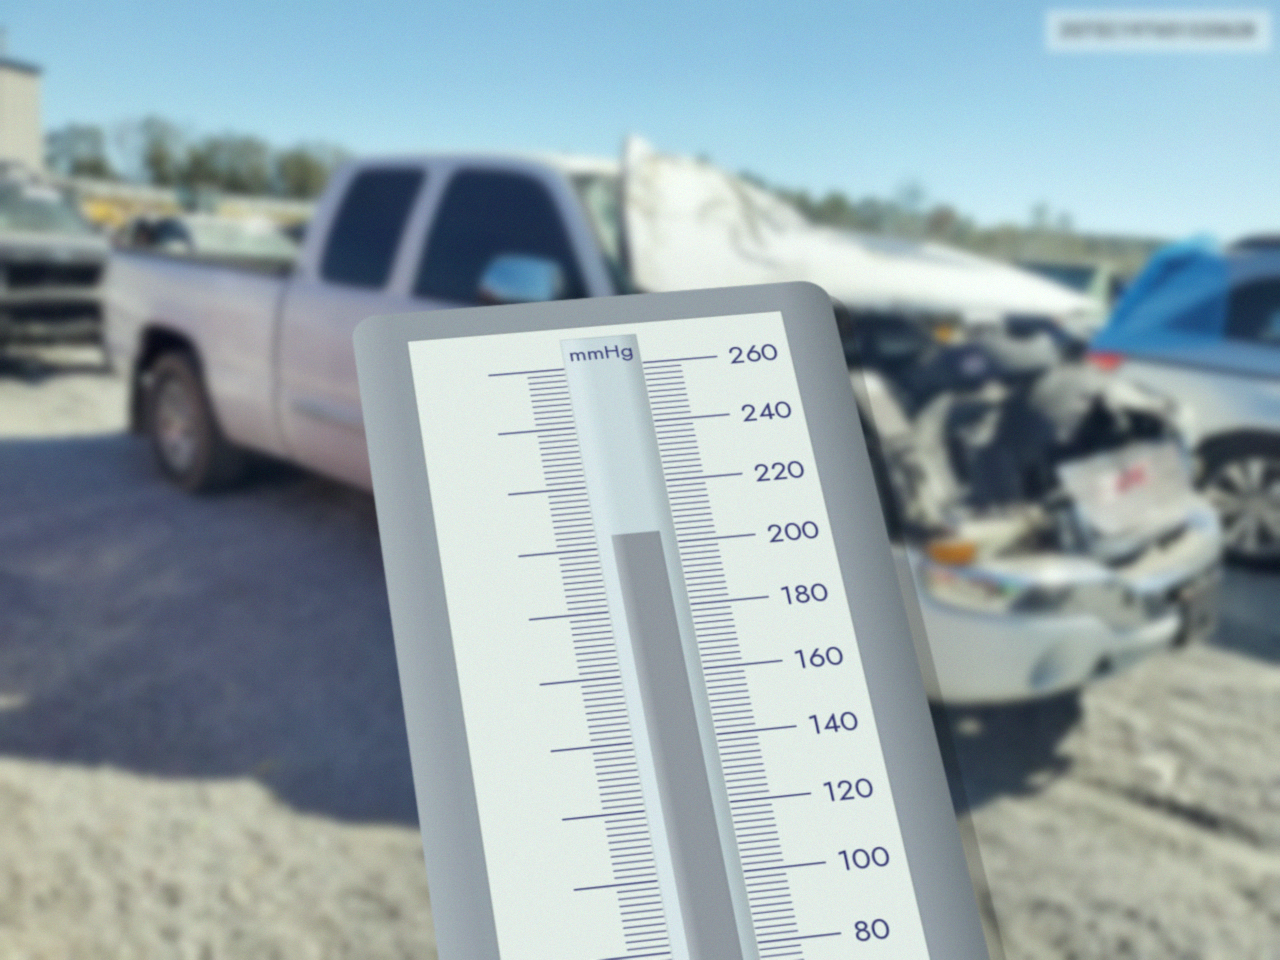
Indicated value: 204 mmHg
